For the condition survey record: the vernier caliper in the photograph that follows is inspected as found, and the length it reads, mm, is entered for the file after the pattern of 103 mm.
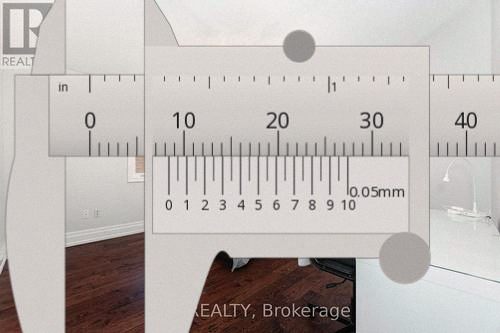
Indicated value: 8.4 mm
